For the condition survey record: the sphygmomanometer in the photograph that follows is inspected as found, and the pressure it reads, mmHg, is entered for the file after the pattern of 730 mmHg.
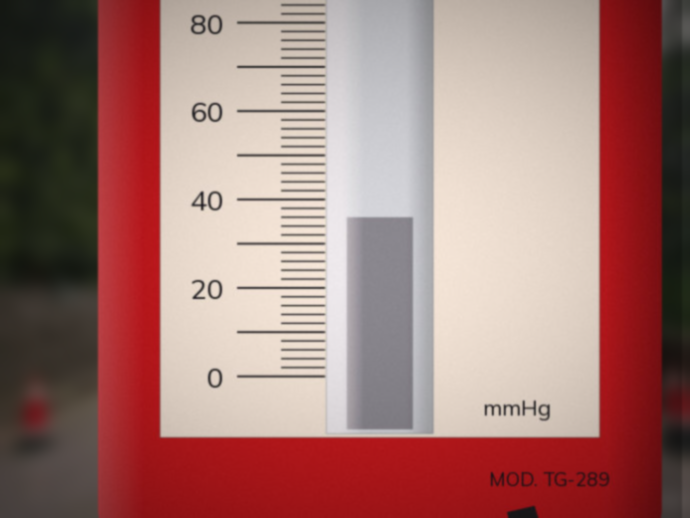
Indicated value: 36 mmHg
